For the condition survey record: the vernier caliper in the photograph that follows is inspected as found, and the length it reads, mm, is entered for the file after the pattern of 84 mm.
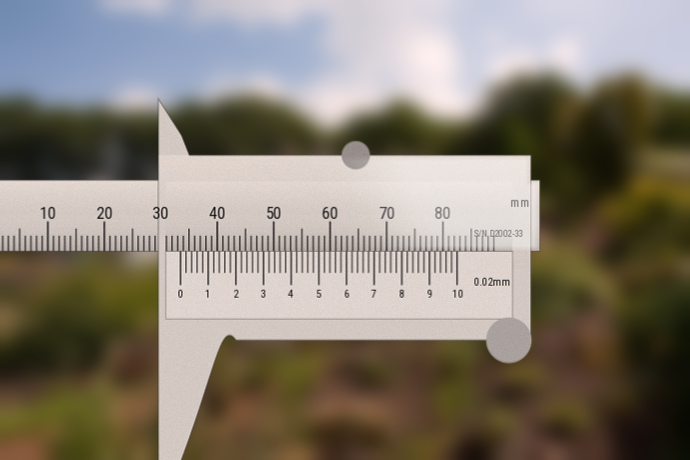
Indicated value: 33.5 mm
